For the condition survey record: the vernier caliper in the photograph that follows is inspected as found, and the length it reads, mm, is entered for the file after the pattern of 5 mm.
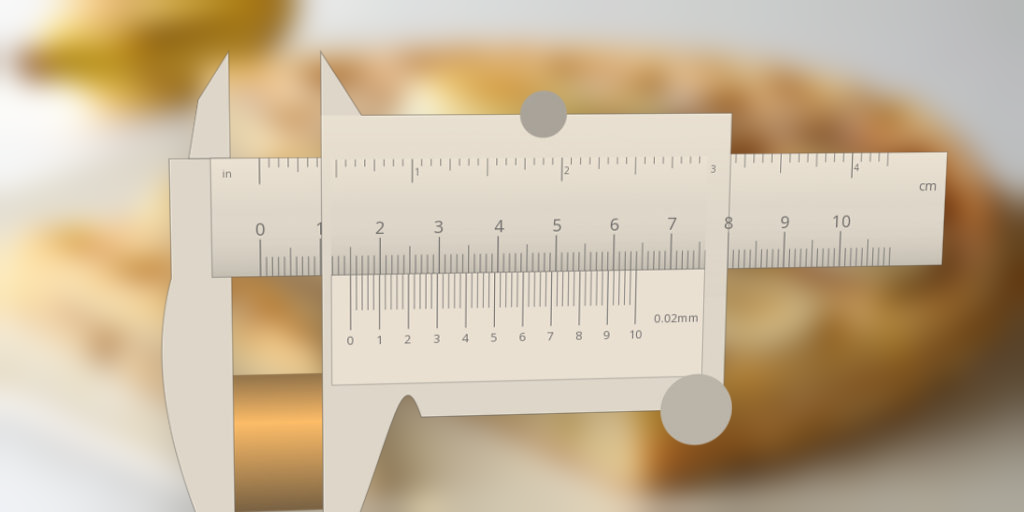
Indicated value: 15.0 mm
